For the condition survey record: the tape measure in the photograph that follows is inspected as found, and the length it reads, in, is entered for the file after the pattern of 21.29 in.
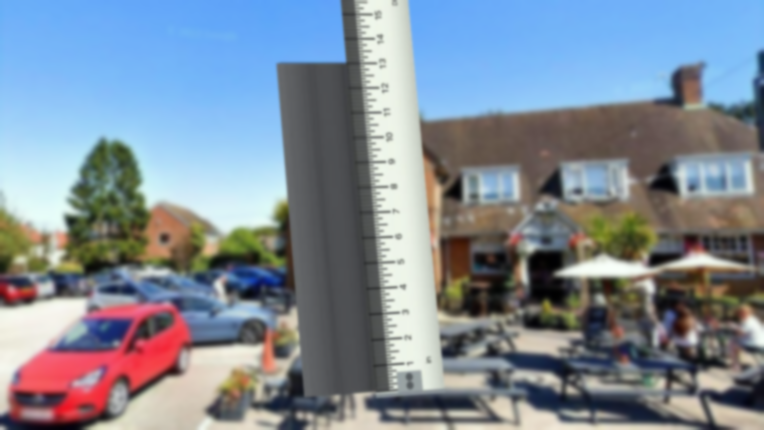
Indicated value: 13 in
